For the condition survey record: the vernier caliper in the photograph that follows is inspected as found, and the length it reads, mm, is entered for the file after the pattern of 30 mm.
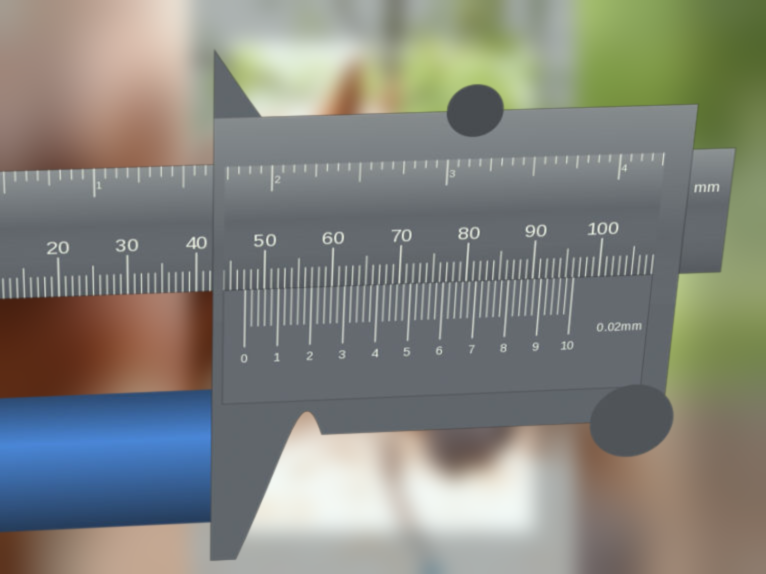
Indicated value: 47.2 mm
